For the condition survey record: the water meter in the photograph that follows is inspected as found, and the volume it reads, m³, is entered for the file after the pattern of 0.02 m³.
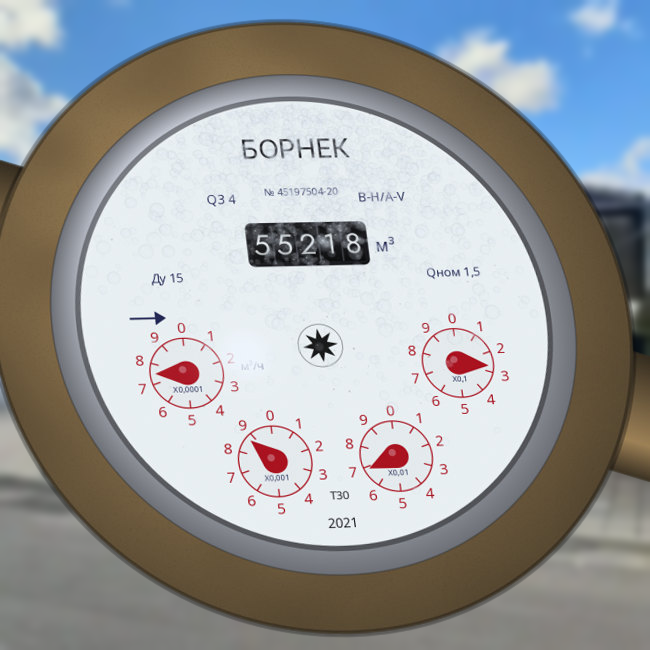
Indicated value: 55218.2687 m³
